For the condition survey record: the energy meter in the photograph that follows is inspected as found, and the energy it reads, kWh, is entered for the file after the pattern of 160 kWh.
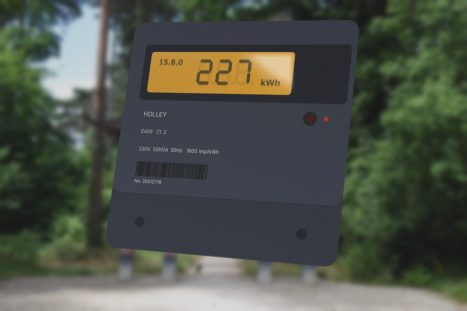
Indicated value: 227 kWh
